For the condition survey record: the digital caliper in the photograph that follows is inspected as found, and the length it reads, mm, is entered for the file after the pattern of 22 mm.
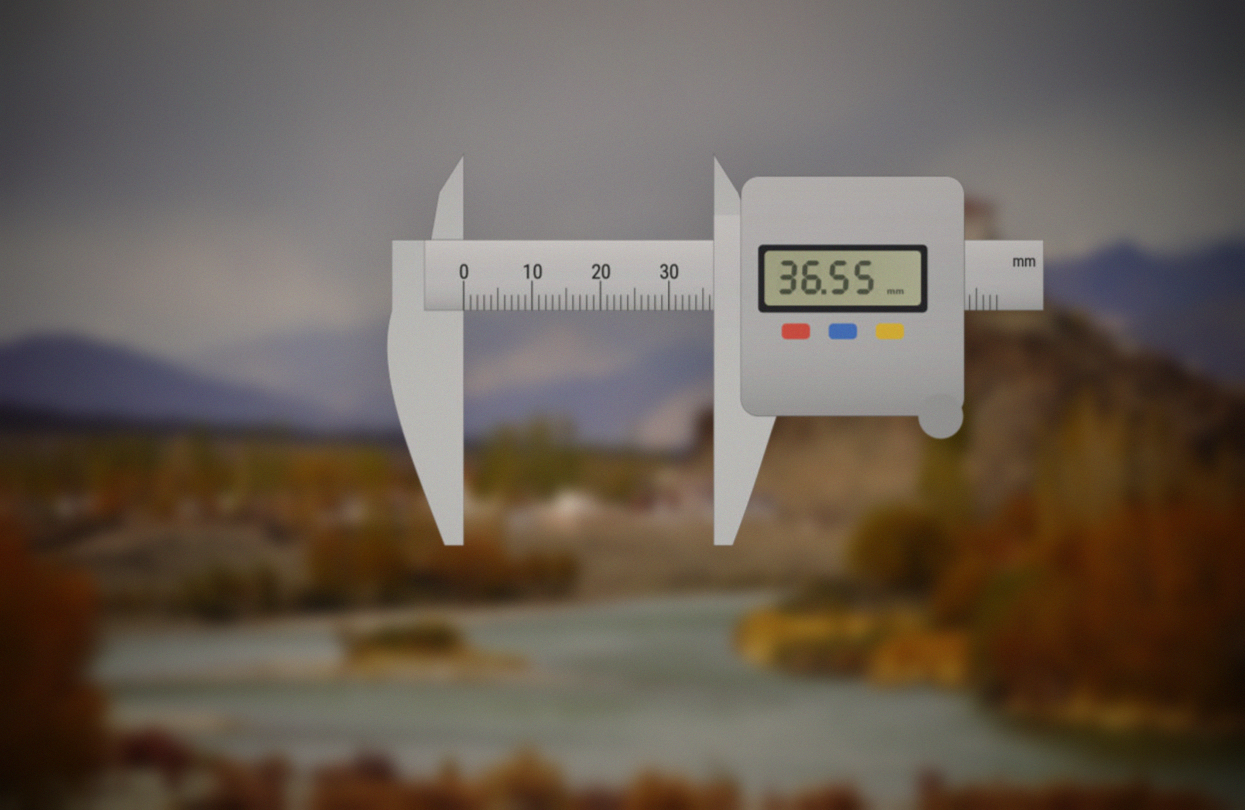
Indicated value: 36.55 mm
